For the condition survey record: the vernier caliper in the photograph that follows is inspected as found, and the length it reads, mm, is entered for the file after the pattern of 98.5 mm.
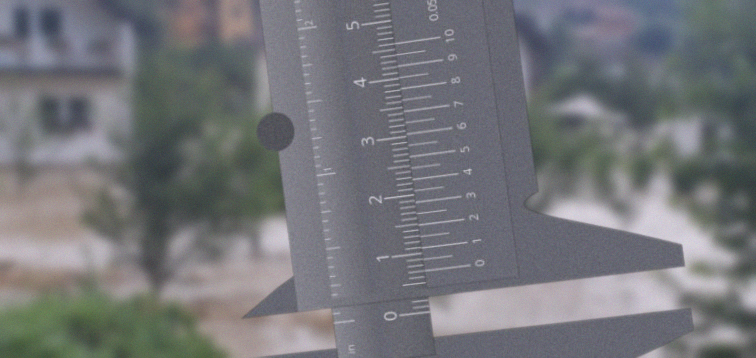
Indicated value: 7.0 mm
